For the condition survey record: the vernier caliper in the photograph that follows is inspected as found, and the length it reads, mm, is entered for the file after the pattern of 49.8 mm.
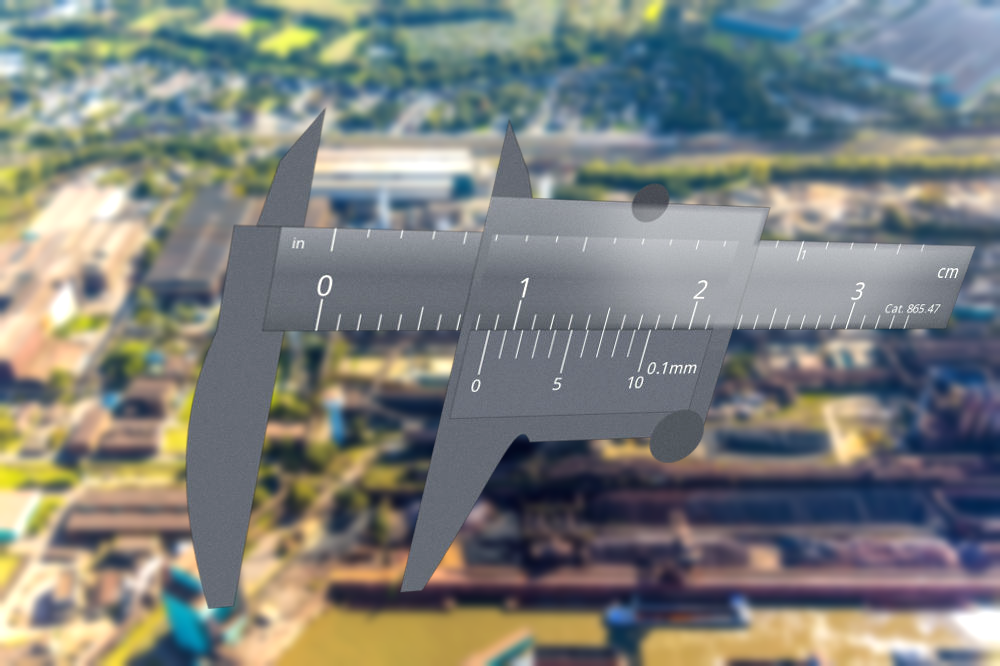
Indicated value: 8.7 mm
